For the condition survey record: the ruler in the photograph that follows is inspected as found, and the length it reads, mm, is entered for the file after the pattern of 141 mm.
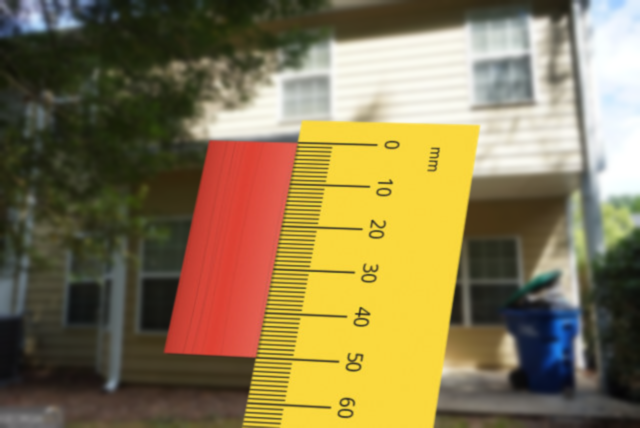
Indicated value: 50 mm
